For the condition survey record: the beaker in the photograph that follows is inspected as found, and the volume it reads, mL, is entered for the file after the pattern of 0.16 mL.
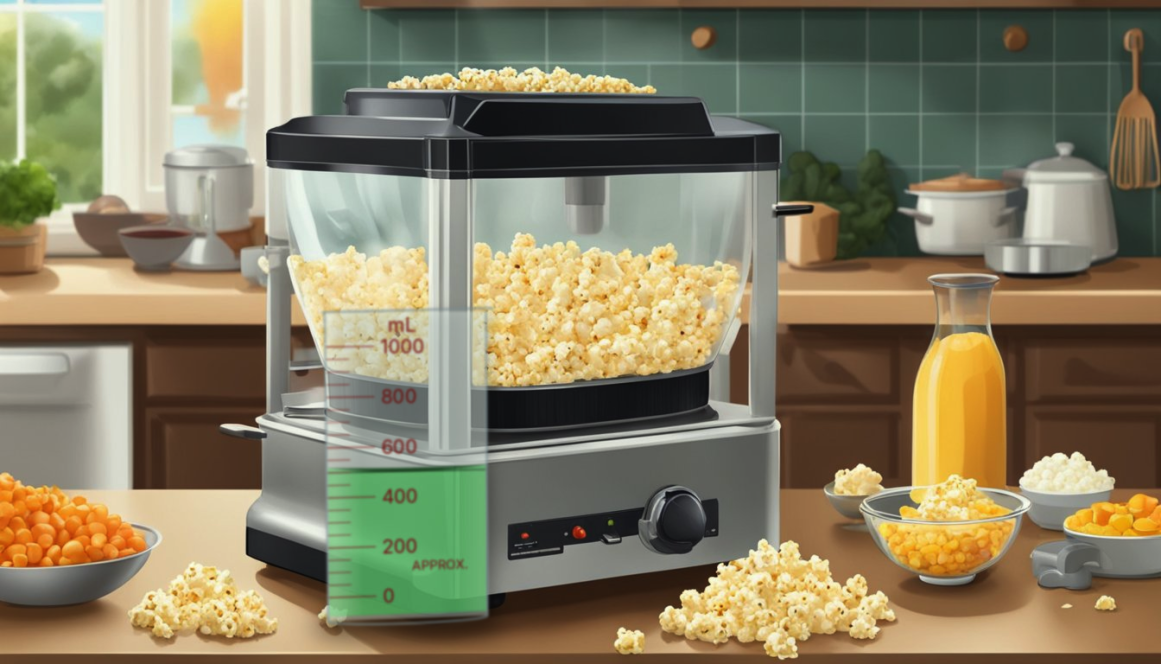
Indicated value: 500 mL
